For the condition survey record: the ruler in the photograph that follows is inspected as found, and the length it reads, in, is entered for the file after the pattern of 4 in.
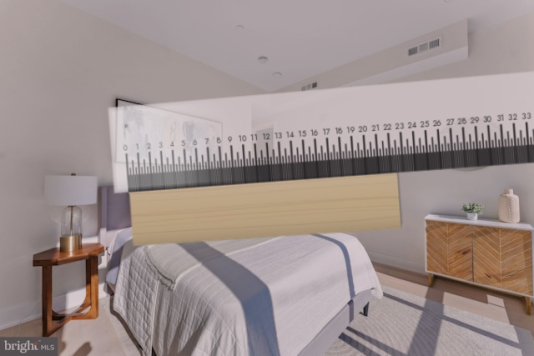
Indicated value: 22.5 in
